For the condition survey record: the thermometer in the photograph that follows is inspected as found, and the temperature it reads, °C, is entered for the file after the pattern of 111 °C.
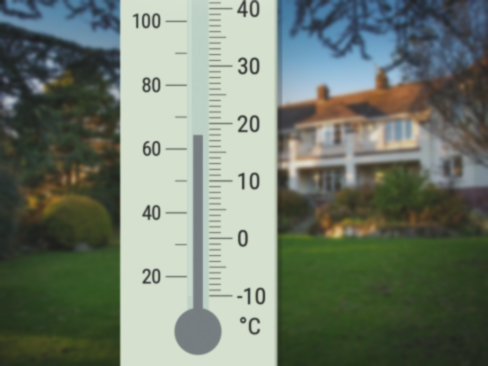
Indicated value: 18 °C
